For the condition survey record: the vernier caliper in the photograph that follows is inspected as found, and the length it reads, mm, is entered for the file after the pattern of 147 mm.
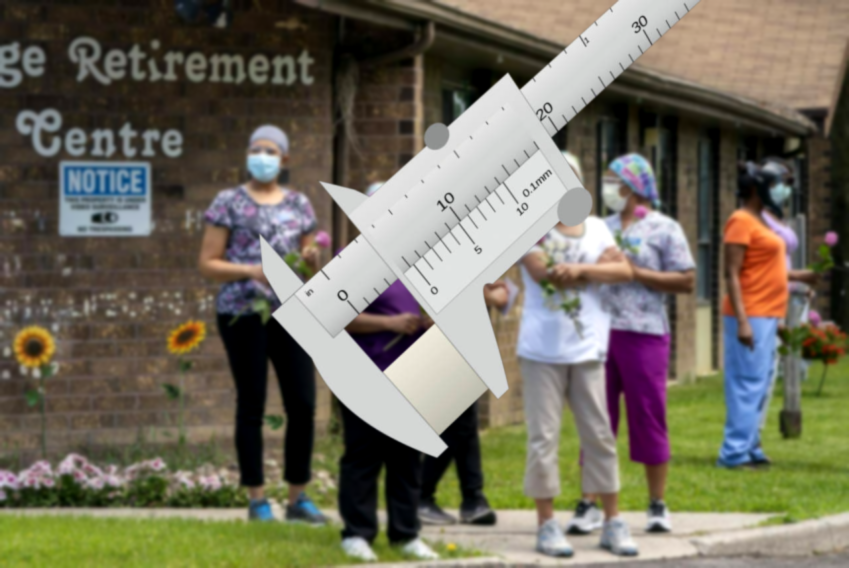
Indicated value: 5.3 mm
